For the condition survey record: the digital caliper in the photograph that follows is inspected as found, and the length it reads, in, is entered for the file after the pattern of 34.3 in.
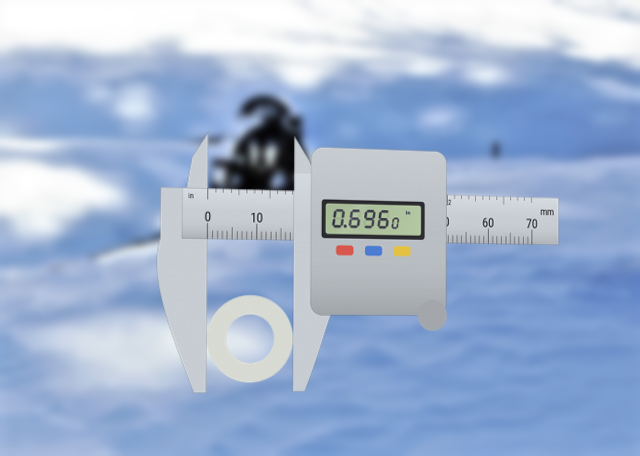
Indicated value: 0.6960 in
